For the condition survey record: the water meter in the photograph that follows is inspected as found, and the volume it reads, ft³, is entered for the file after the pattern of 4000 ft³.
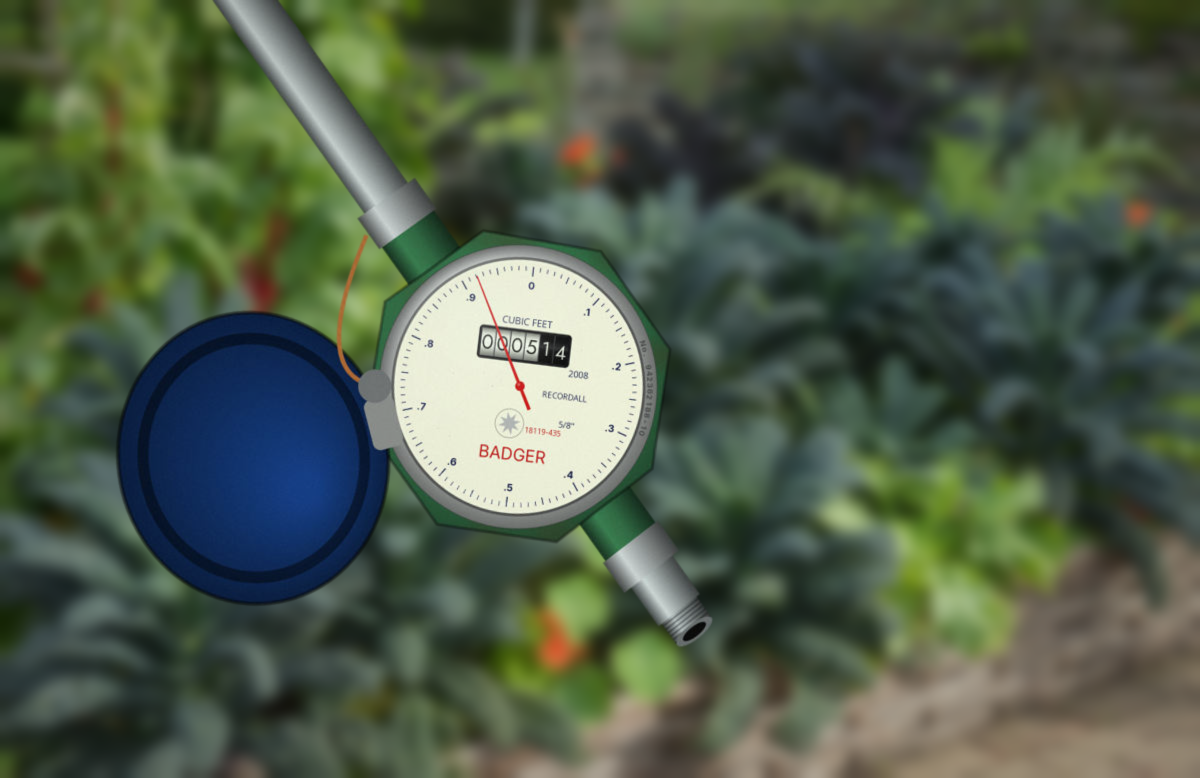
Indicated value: 513.92 ft³
